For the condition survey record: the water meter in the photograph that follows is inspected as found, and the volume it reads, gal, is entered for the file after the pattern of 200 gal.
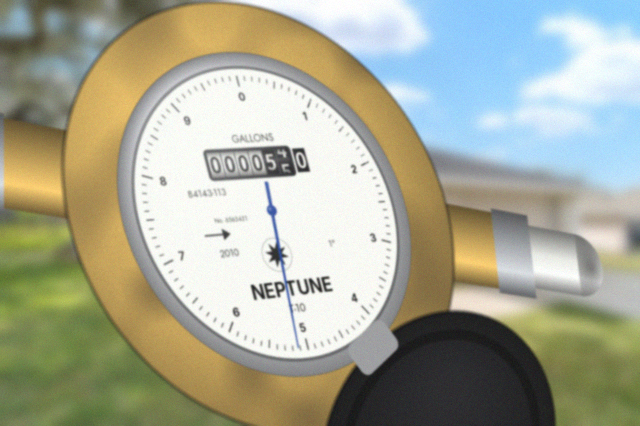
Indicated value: 545.1 gal
